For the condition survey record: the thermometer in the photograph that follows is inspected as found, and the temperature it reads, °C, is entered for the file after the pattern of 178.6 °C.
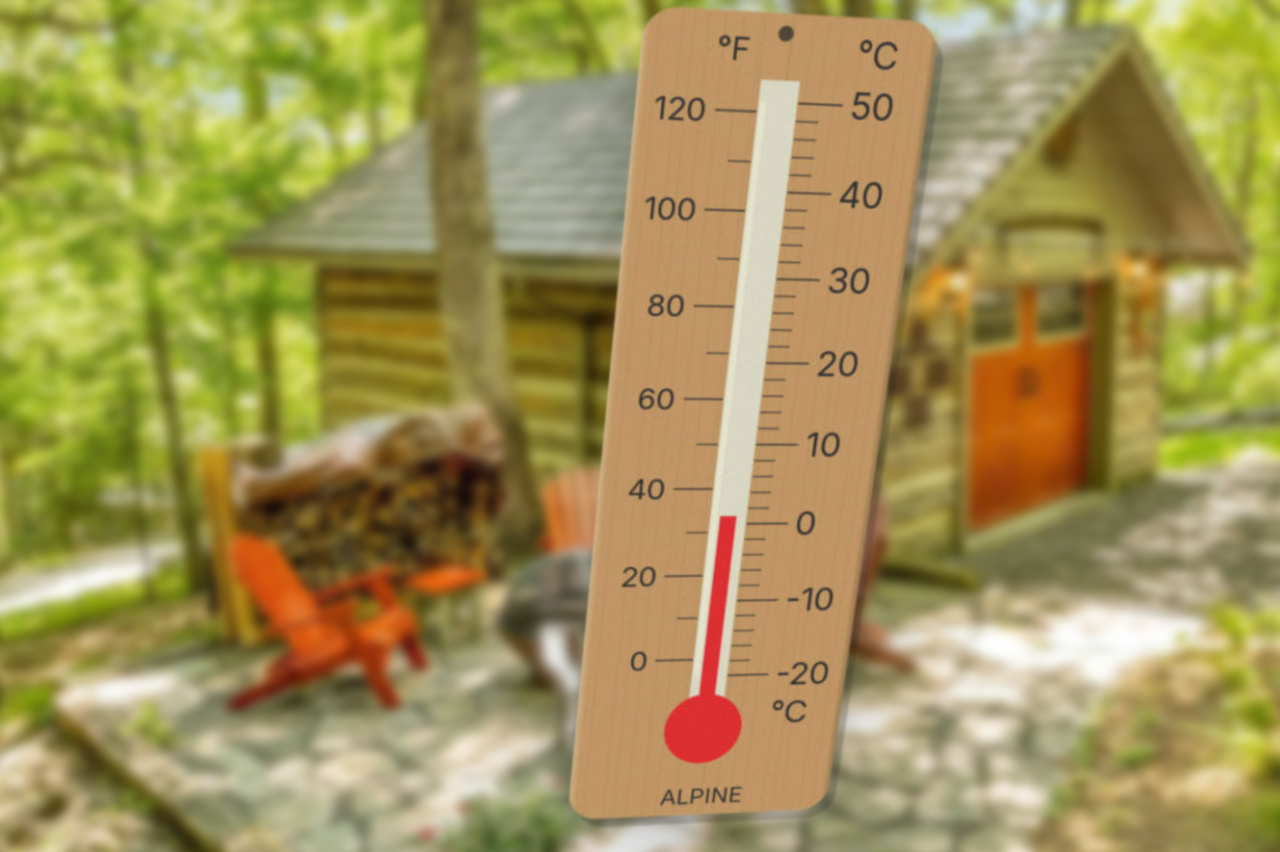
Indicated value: 1 °C
